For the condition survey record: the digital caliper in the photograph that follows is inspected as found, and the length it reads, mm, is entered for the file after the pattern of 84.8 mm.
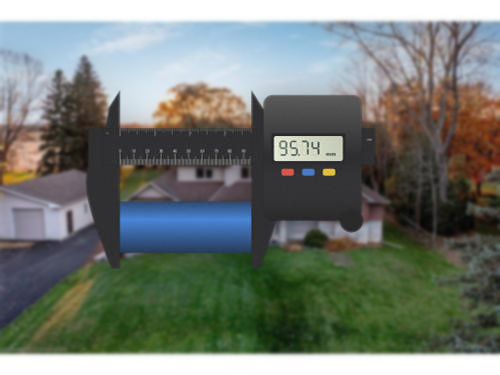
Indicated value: 95.74 mm
